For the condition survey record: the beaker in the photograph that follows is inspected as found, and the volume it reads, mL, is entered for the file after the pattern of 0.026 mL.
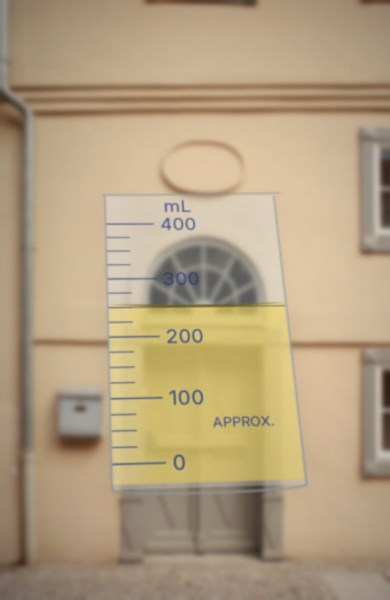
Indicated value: 250 mL
